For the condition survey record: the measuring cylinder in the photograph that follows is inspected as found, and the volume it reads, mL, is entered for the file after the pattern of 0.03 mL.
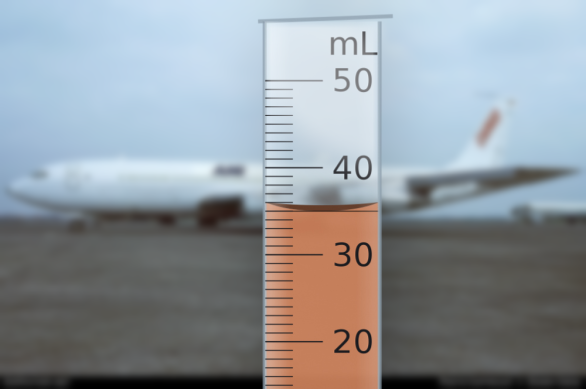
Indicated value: 35 mL
